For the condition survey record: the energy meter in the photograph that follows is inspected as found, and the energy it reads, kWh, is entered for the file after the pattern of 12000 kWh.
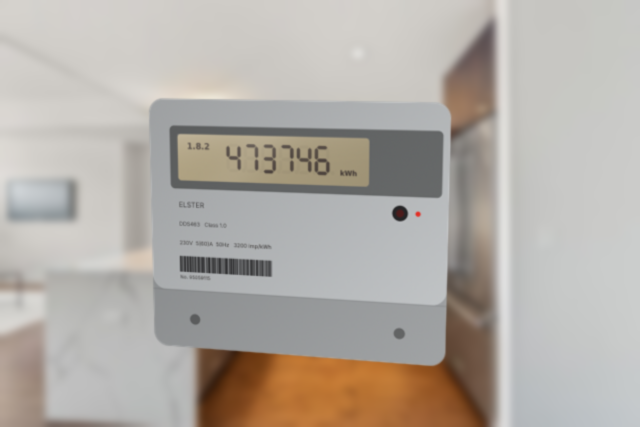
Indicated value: 473746 kWh
